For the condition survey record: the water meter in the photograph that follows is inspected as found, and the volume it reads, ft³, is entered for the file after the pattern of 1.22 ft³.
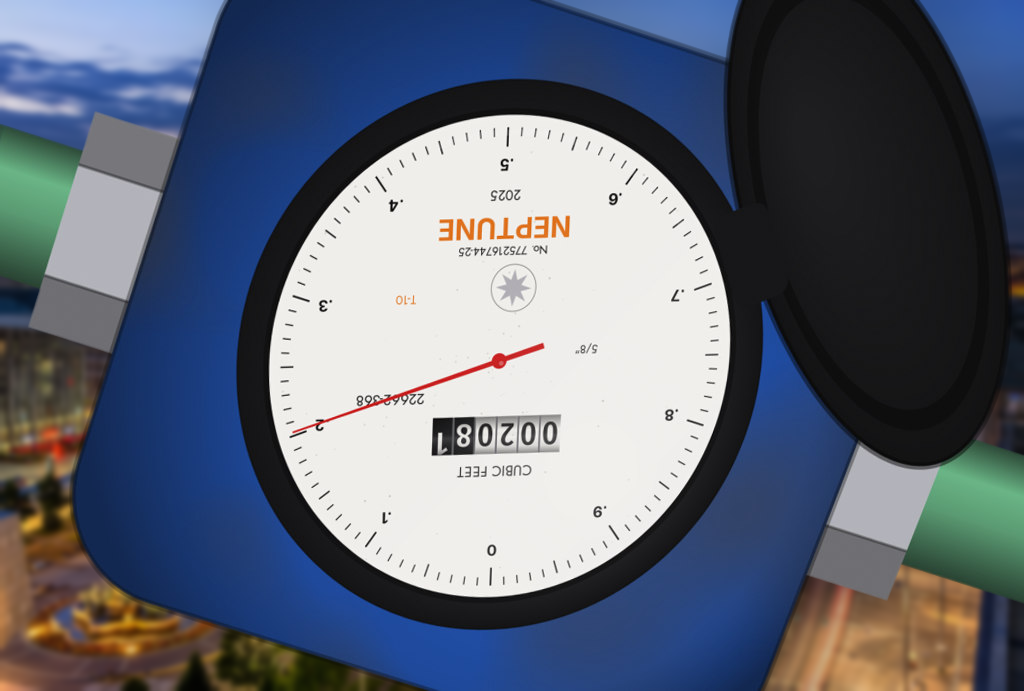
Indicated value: 2081.20 ft³
